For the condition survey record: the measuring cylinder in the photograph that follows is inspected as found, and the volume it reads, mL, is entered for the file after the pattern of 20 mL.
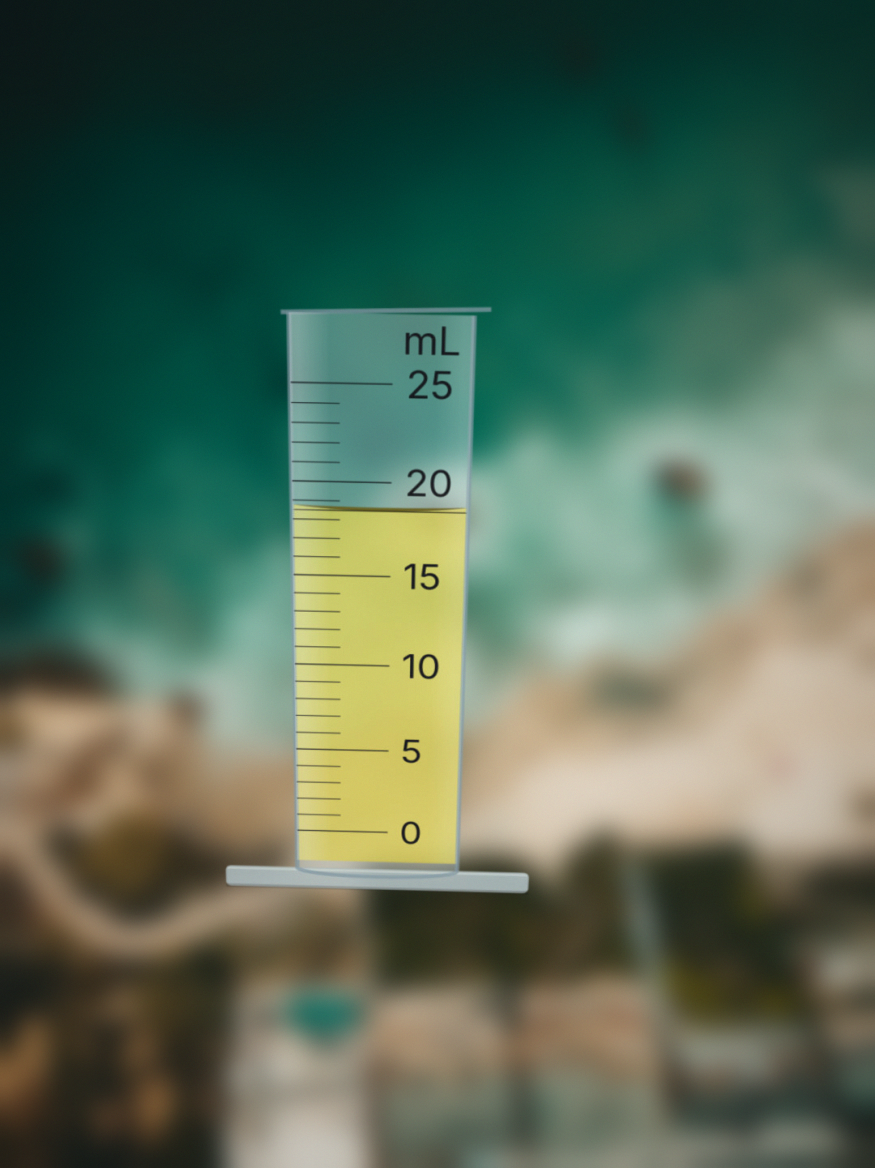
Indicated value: 18.5 mL
